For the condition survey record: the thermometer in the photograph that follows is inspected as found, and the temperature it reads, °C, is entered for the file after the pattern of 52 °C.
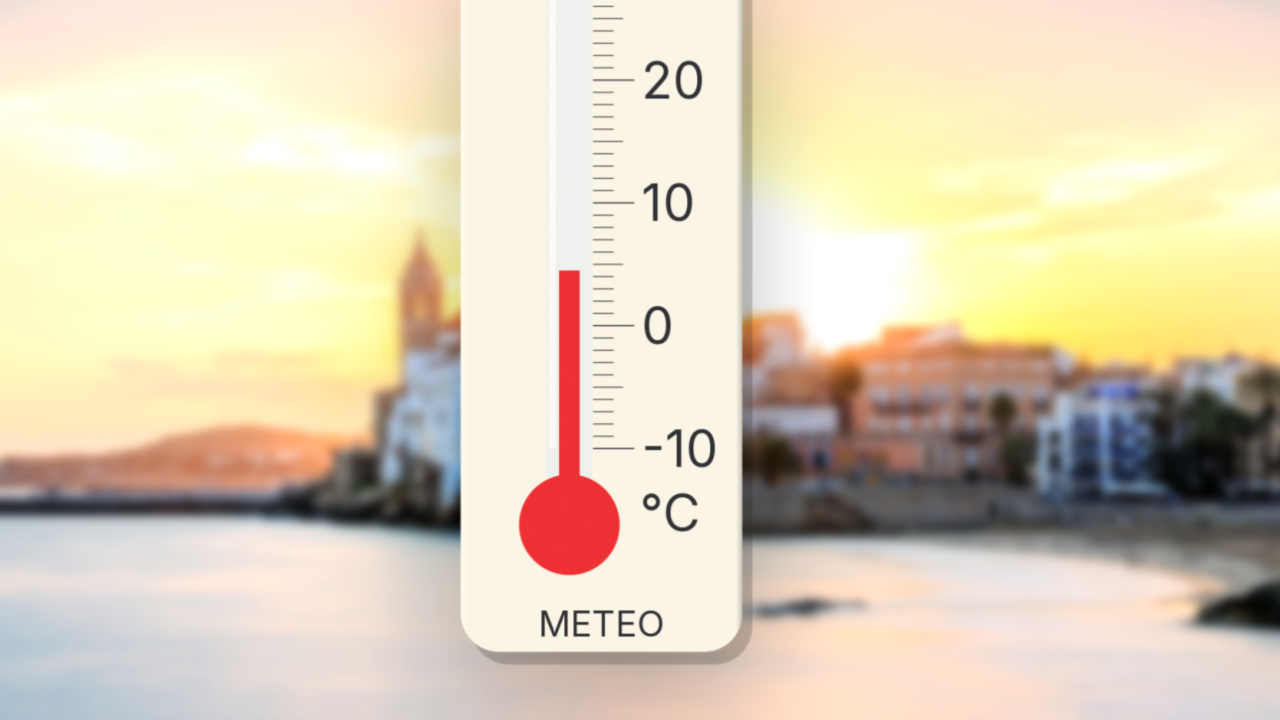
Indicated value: 4.5 °C
